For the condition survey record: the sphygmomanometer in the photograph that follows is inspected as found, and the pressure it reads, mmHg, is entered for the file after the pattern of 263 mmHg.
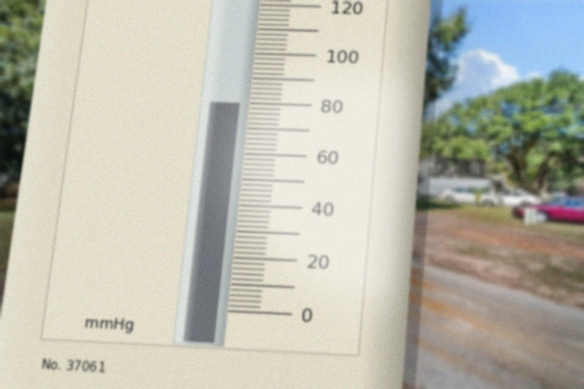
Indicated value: 80 mmHg
